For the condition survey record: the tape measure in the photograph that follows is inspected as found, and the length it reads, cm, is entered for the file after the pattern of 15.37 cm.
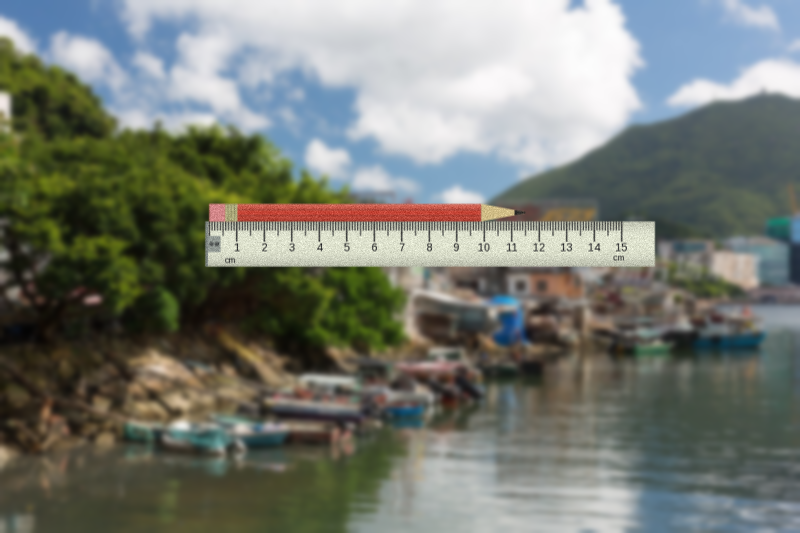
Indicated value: 11.5 cm
